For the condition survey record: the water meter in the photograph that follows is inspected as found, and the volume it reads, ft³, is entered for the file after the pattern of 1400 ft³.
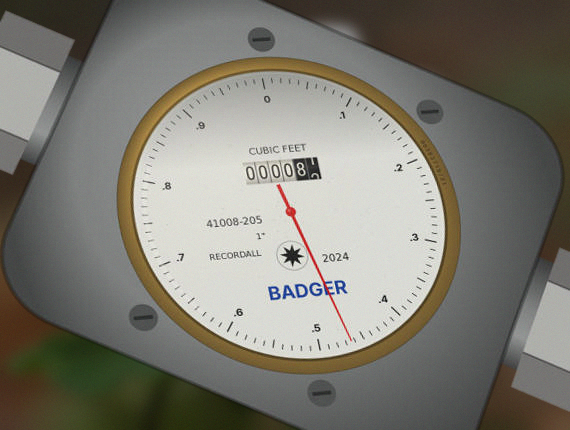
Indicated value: 81.46 ft³
